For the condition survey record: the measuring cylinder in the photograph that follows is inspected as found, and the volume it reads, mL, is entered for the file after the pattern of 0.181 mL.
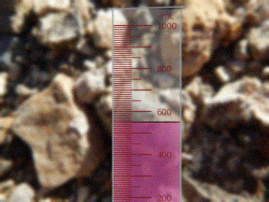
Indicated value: 550 mL
